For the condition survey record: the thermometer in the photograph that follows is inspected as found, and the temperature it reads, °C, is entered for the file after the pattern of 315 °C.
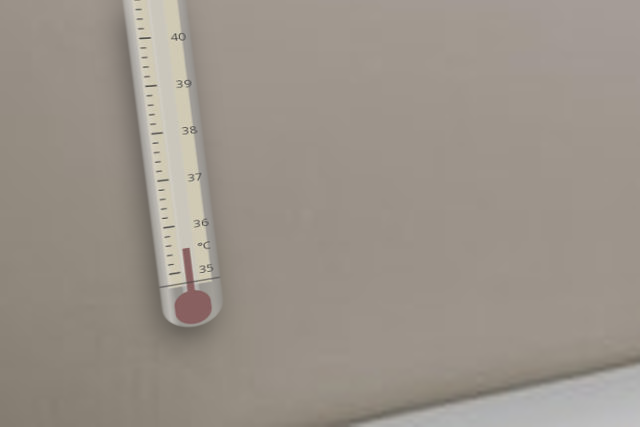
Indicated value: 35.5 °C
